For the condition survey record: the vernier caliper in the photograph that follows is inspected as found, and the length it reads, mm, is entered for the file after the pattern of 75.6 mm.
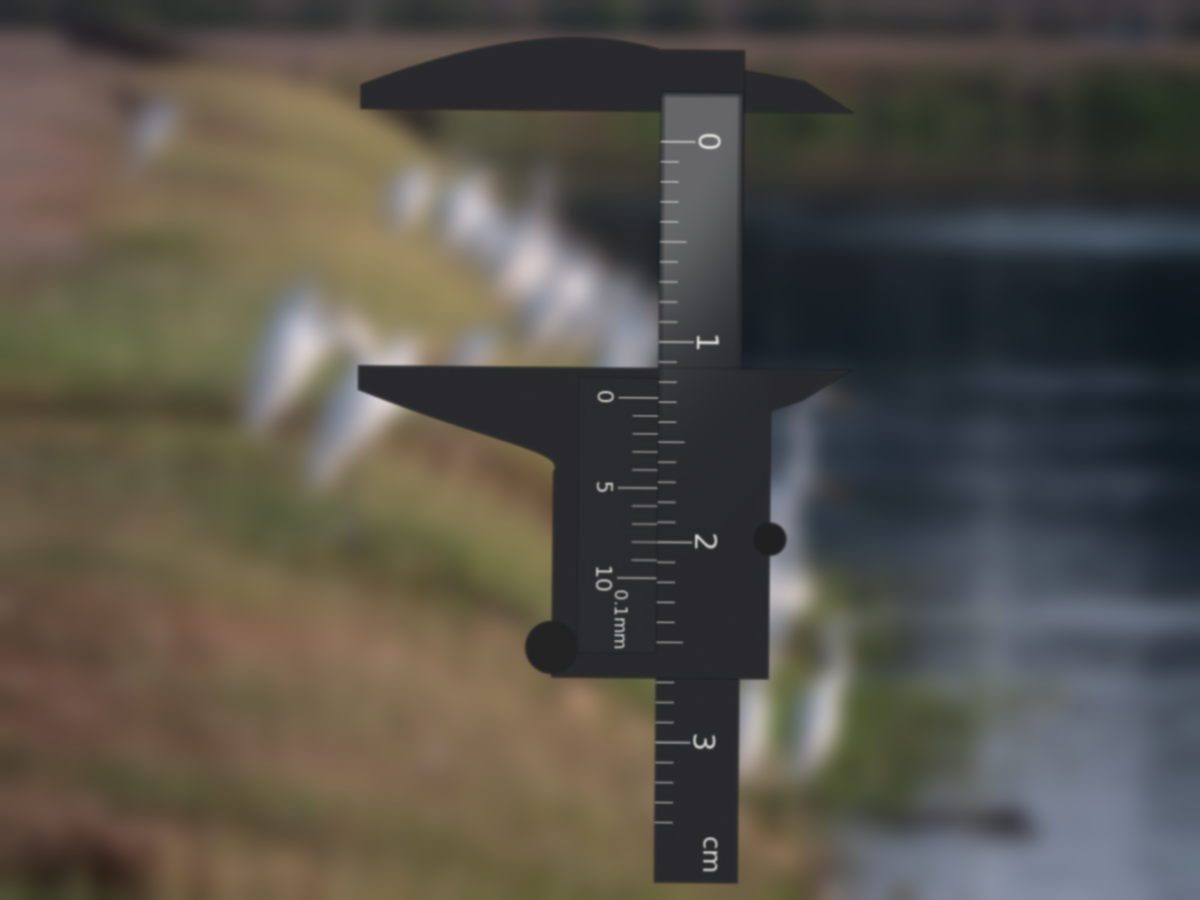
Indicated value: 12.8 mm
